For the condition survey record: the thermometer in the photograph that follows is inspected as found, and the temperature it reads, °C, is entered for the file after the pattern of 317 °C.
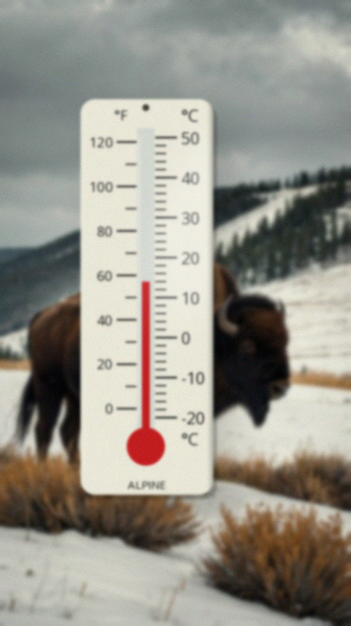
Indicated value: 14 °C
